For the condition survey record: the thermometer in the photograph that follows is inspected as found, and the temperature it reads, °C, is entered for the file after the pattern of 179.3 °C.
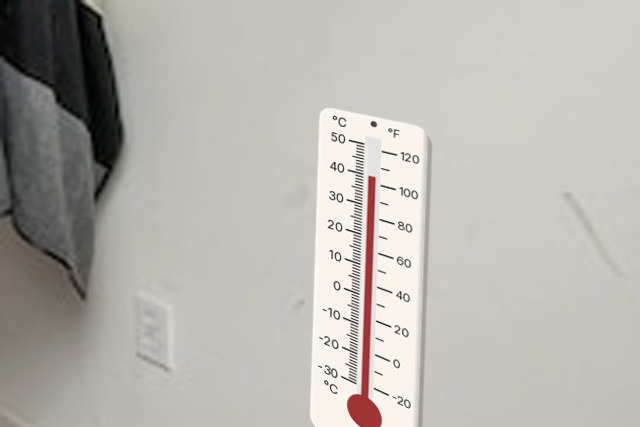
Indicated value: 40 °C
